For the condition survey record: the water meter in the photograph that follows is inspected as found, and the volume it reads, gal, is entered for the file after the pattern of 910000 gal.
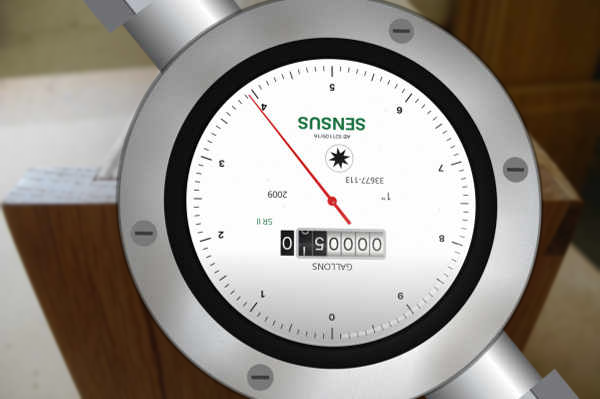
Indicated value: 513.9 gal
